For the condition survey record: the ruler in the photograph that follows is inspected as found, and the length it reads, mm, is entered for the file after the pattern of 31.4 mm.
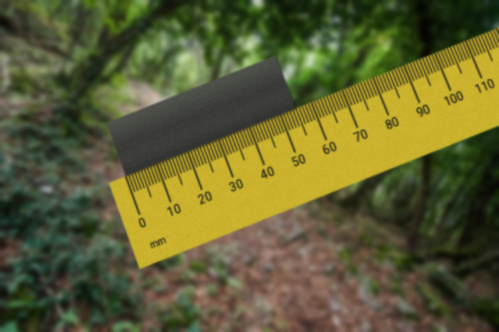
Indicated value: 55 mm
